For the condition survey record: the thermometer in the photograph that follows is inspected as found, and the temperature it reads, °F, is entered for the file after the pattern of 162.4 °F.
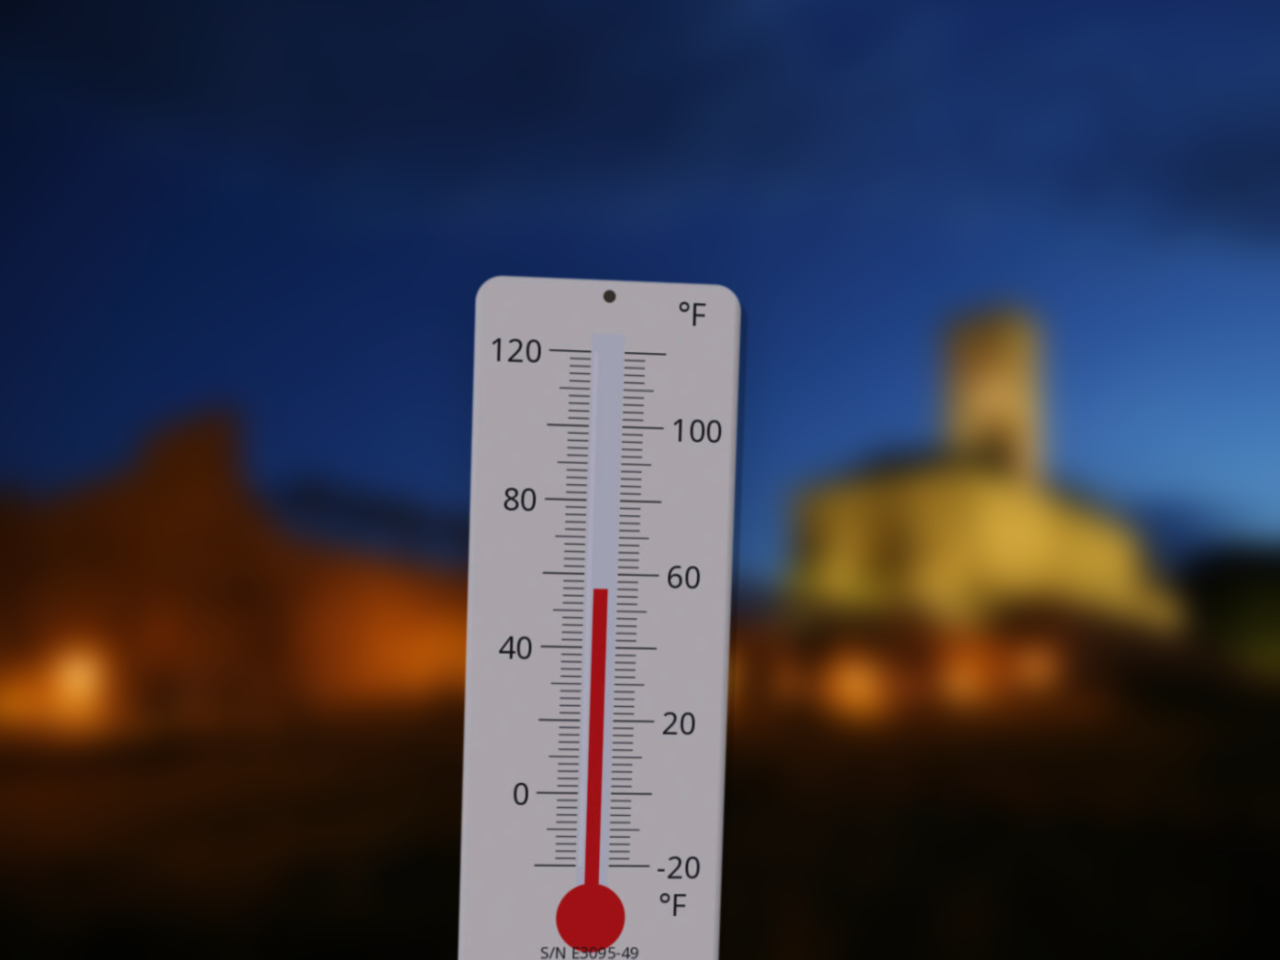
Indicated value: 56 °F
